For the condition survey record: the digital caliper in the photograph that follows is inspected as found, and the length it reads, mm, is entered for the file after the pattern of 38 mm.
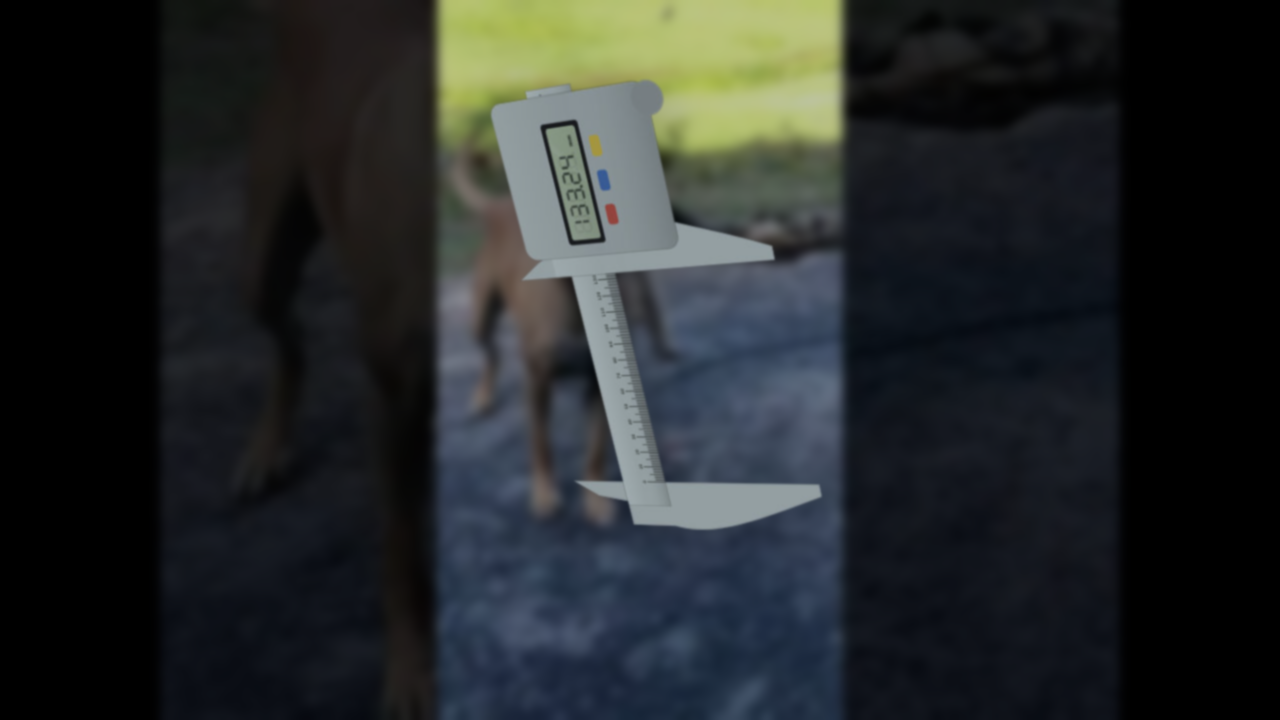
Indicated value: 133.24 mm
